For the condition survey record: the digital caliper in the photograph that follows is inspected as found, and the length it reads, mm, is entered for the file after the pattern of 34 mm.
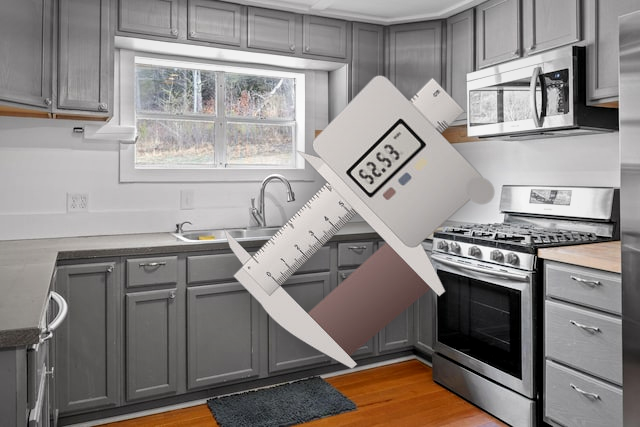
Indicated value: 52.53 mm
